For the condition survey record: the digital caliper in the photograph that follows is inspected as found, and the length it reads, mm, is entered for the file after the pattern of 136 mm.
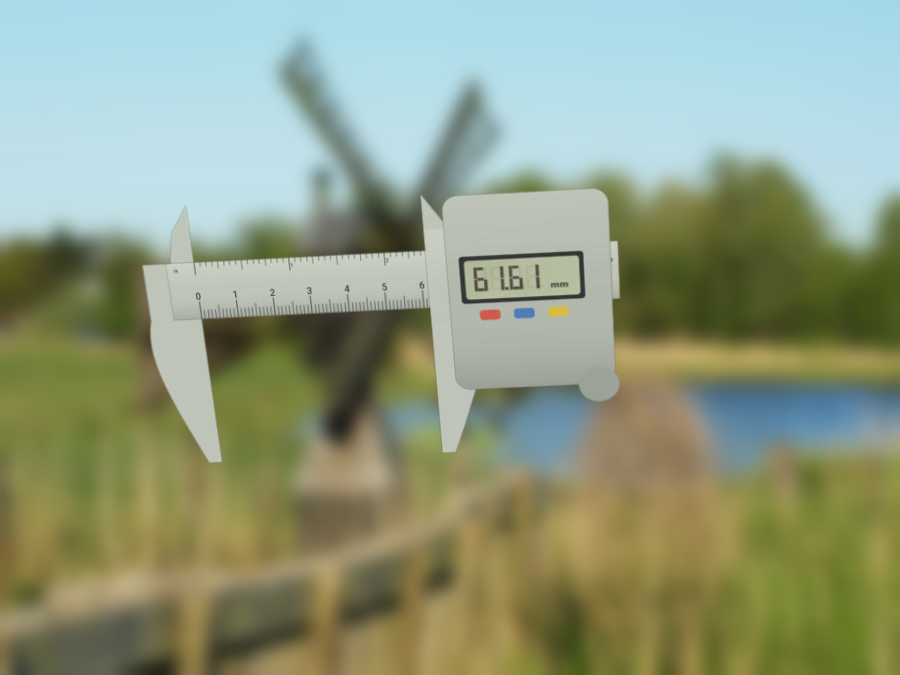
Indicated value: 61.61 mm
